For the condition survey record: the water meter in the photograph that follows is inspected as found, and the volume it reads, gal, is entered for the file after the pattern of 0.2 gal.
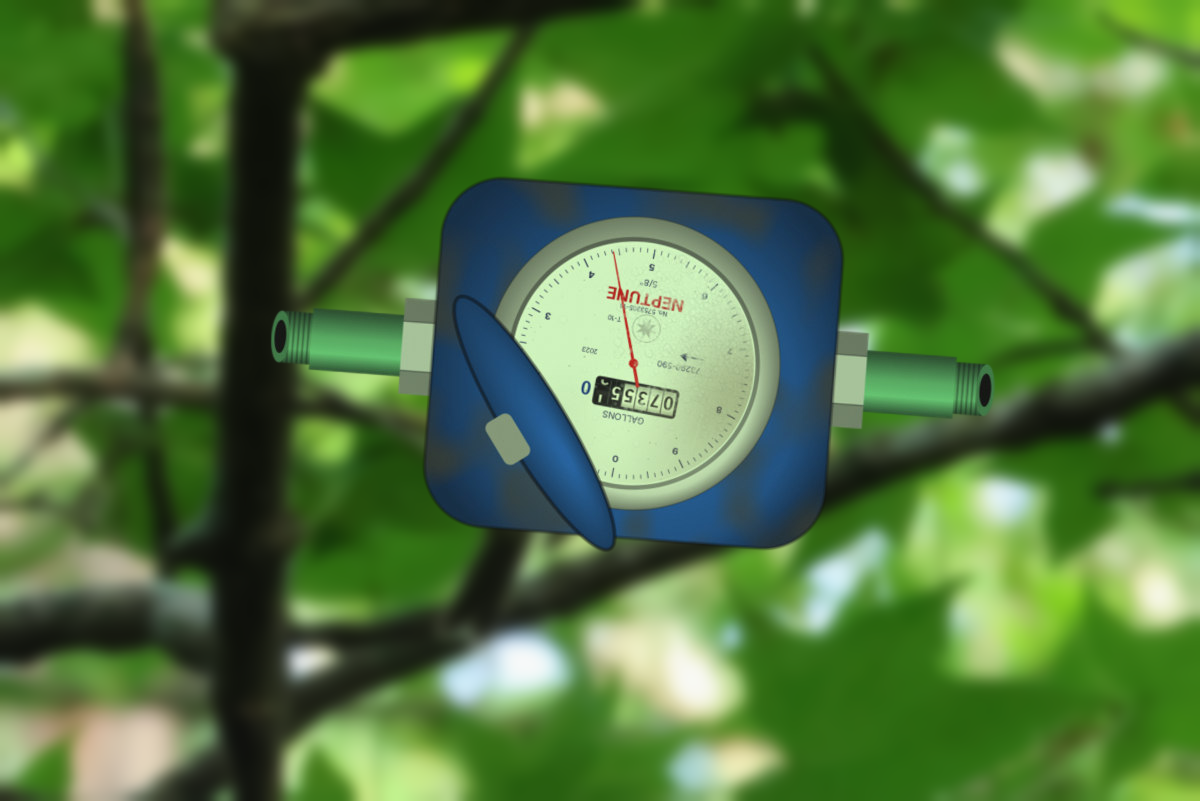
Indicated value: 735514.4 gal
